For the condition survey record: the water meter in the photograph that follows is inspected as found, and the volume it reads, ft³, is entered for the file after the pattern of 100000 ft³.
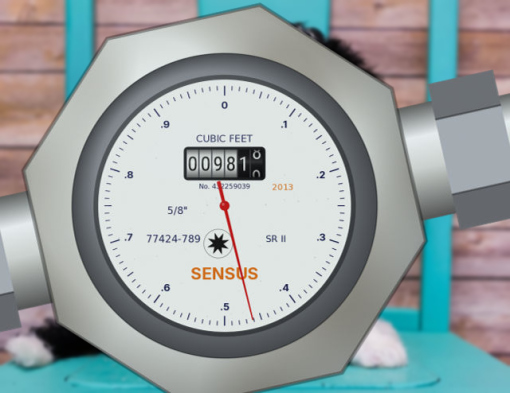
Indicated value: 9818.46 ft³
